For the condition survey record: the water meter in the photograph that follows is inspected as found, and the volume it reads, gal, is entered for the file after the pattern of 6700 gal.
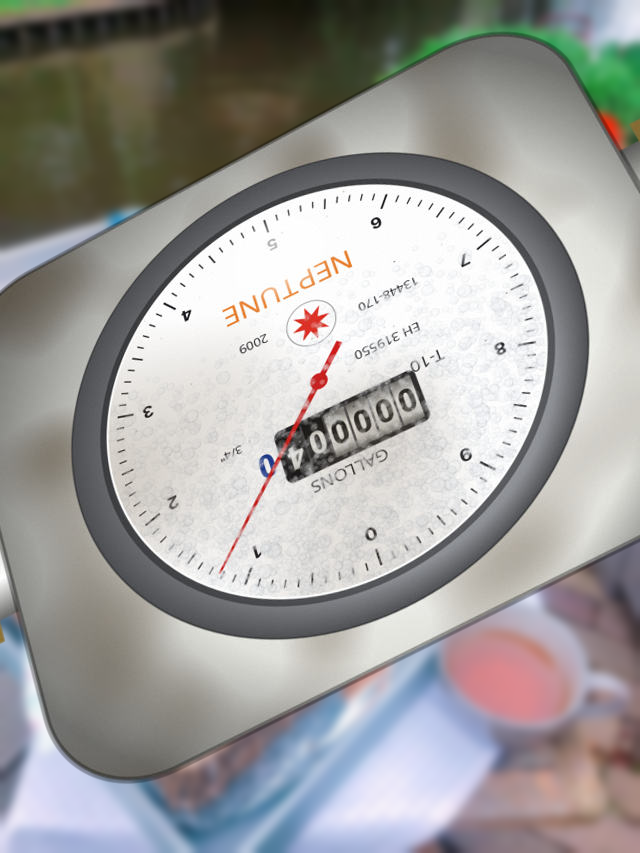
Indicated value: 41.2 gal
